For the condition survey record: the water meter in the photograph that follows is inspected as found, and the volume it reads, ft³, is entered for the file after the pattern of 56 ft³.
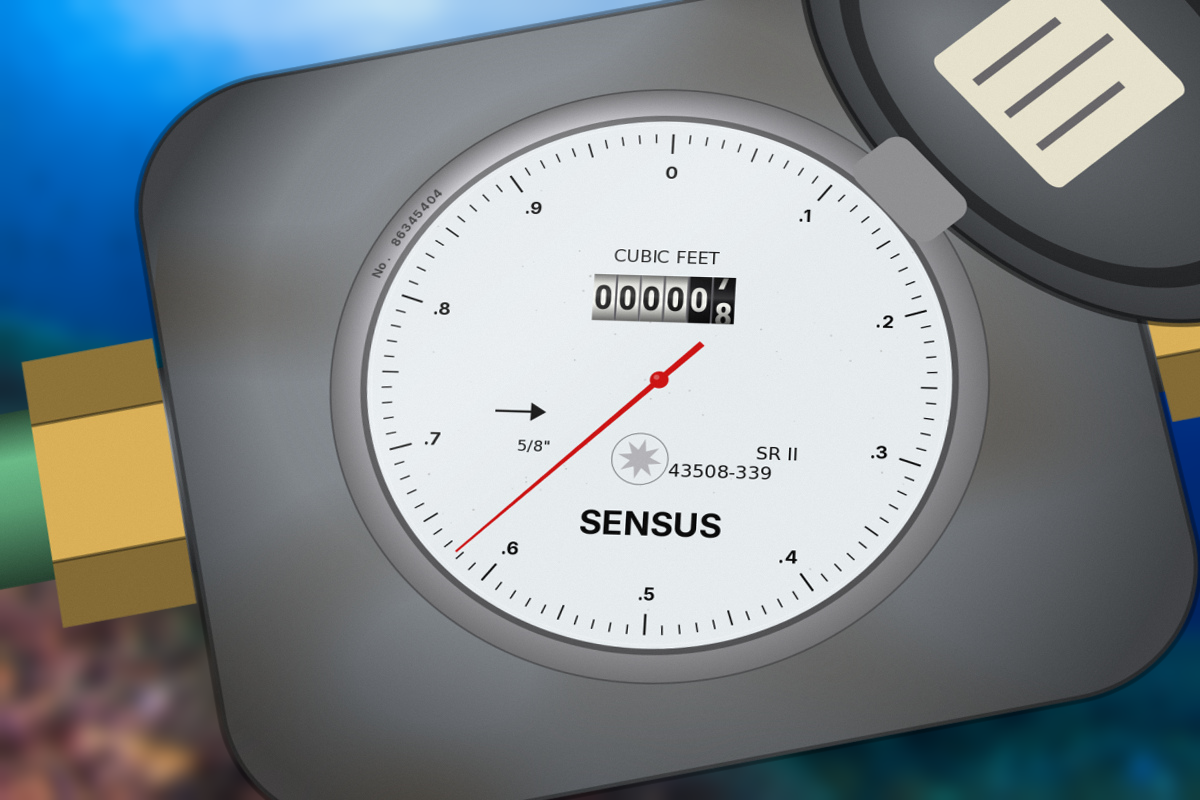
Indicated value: 7.62 ft³
